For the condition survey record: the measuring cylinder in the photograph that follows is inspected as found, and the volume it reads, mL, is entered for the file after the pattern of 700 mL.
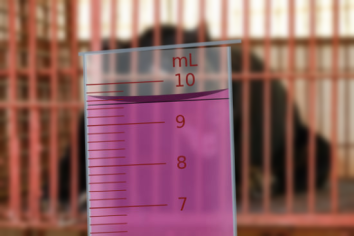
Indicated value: 9.5 mL
